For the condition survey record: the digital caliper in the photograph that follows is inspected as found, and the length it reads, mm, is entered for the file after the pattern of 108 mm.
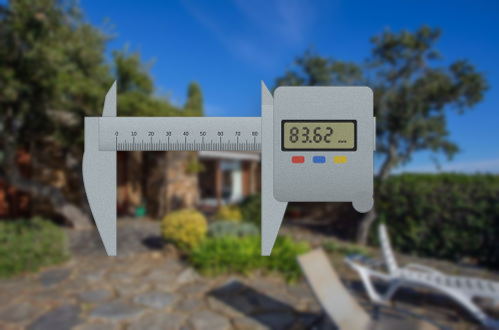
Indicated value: 83.62 mm
